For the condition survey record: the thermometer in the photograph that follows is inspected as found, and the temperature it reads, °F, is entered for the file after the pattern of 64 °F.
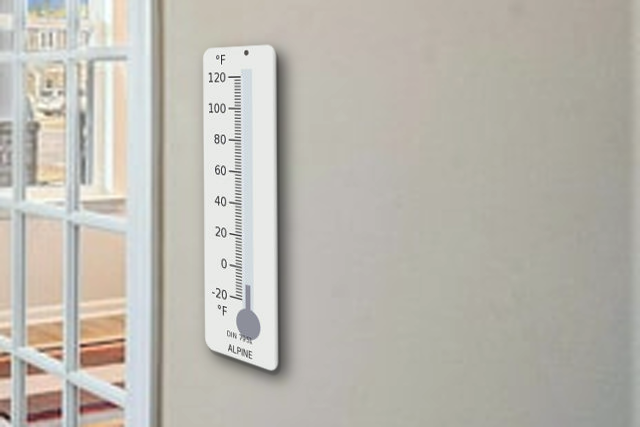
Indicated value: -10 °F
